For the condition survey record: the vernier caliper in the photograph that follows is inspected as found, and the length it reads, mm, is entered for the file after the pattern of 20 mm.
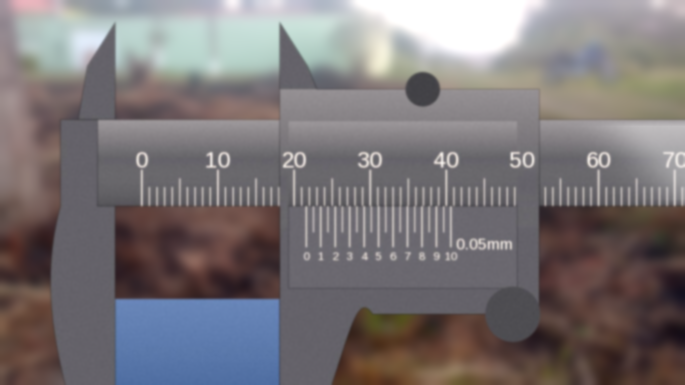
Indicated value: 21.6 mm
